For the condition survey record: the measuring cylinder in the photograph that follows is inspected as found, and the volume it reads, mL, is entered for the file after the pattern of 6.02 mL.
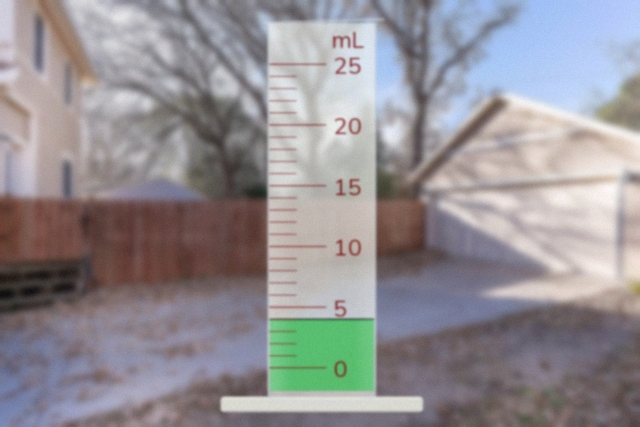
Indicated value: 4 mL
